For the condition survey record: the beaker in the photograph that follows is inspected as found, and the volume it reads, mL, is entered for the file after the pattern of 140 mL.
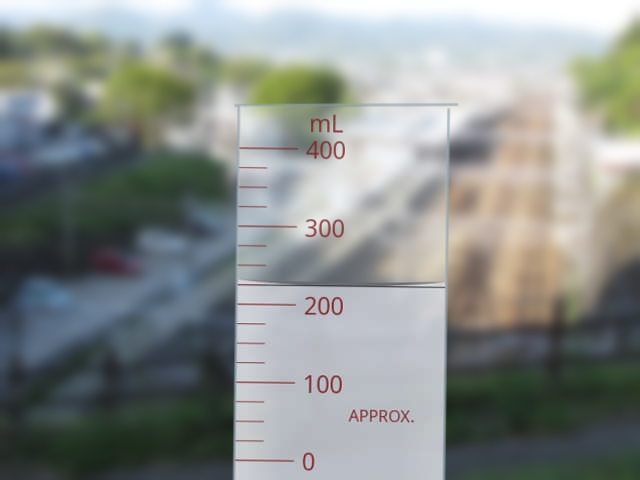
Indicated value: 225 mL
